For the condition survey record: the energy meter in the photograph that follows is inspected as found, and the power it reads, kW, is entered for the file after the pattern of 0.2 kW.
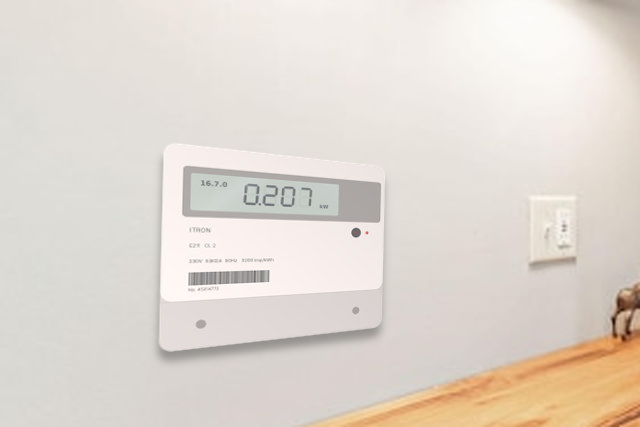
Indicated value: 0.207 kW
